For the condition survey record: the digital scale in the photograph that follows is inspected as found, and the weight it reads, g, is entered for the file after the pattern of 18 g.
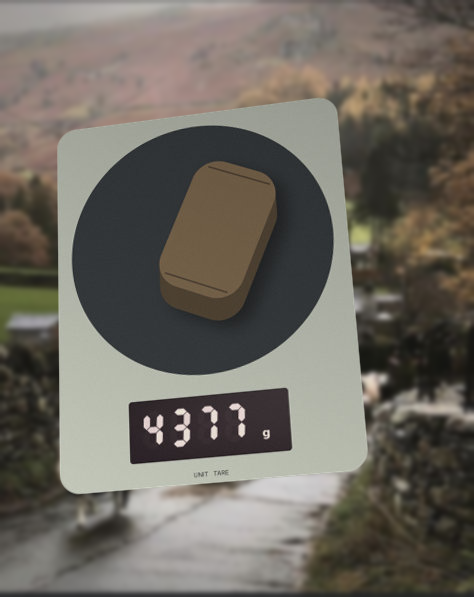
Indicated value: 4377 g
